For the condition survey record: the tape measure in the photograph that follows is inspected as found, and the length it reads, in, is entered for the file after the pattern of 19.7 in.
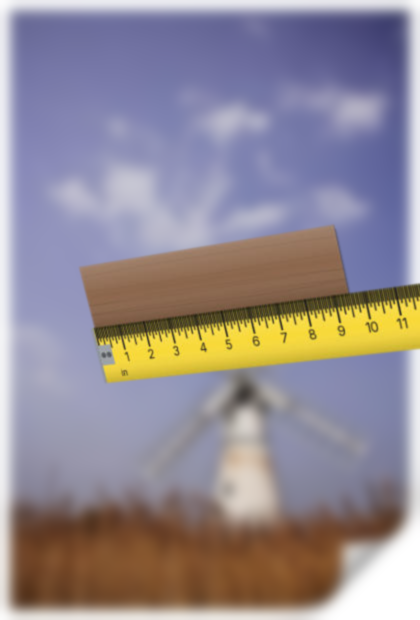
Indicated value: 9.5 in
